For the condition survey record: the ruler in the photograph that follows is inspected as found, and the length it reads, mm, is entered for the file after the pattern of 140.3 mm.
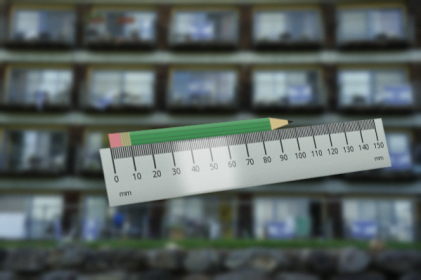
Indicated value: 100 mm
